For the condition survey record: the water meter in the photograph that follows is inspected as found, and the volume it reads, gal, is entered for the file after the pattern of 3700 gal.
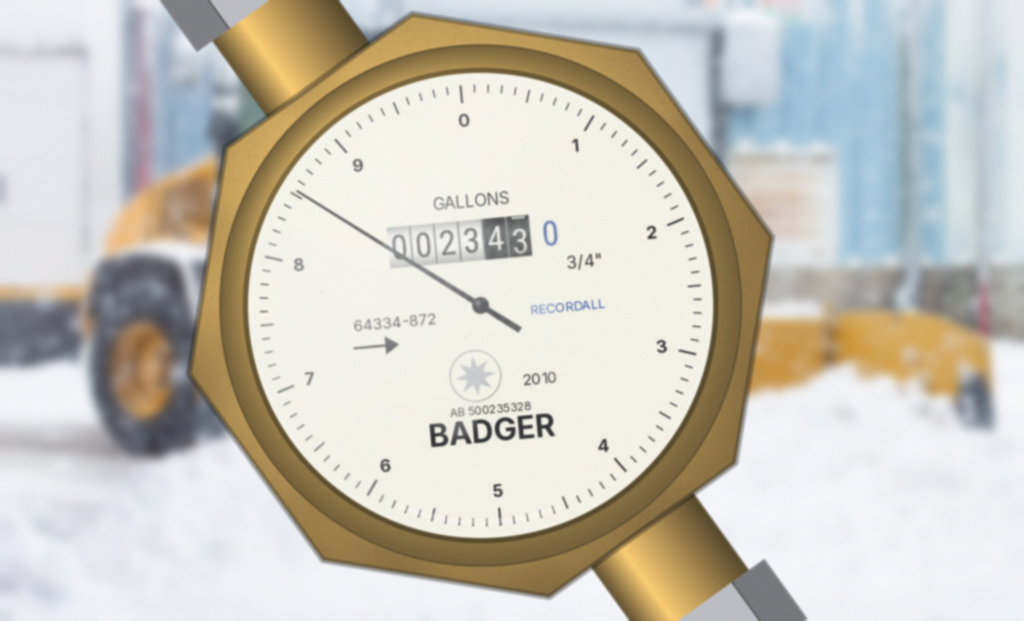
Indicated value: 23428.5 gal
